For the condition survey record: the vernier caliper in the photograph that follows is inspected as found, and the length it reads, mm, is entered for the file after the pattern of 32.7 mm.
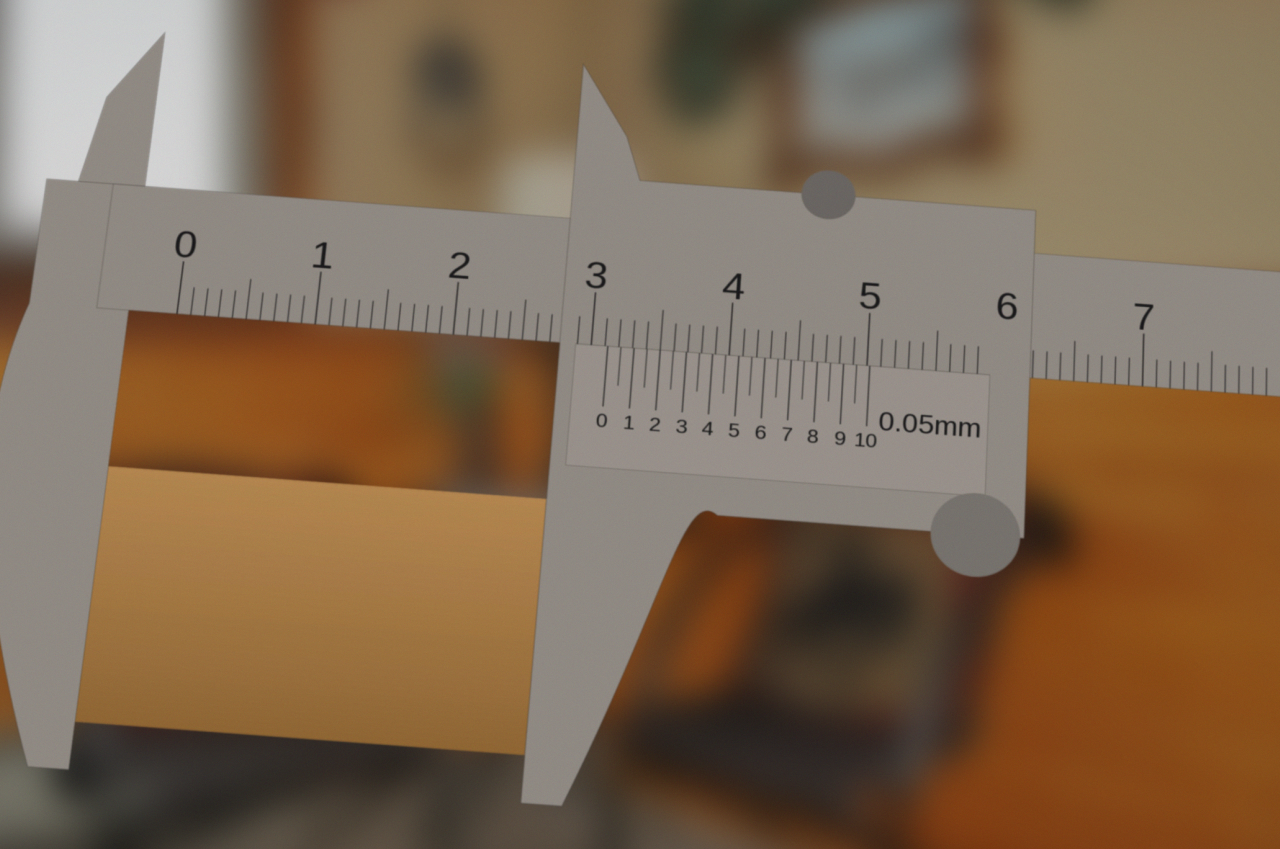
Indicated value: 31.2 mm
